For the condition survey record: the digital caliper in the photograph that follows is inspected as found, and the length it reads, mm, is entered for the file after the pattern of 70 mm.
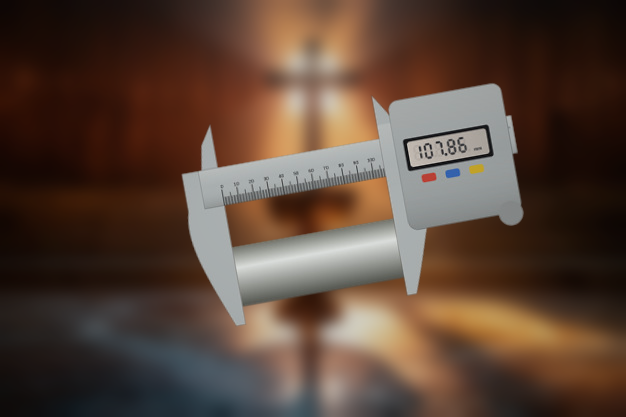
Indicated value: 107.86 mm
